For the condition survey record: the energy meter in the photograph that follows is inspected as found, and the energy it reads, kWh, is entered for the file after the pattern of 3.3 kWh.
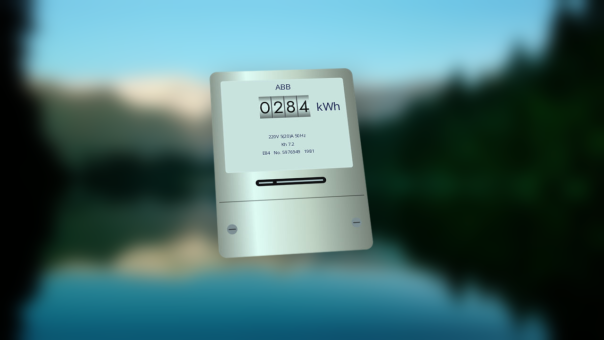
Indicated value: 284 kWh
